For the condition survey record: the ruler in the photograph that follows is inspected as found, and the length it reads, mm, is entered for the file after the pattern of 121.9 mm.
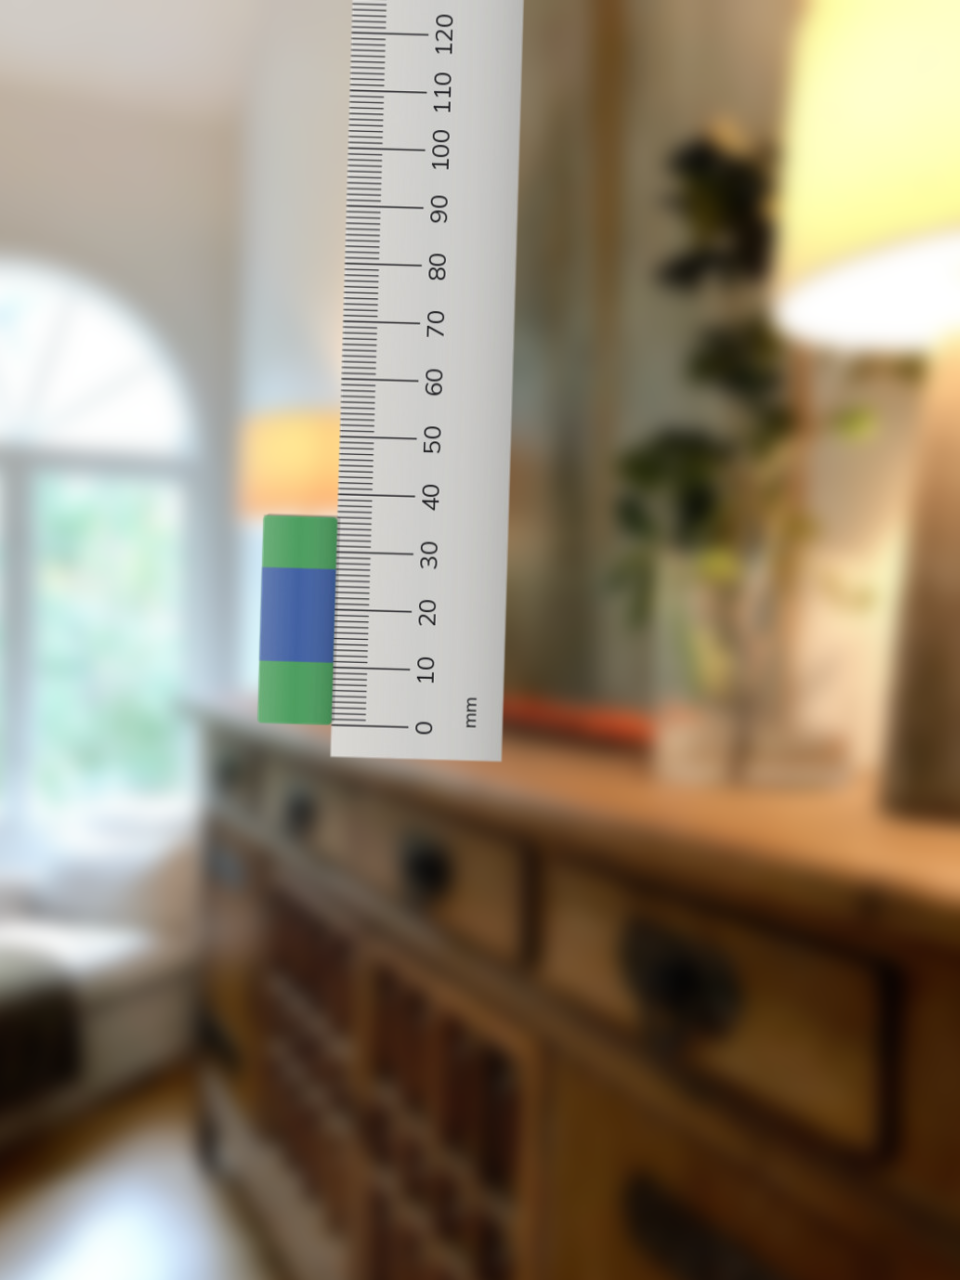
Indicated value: 36 mm
